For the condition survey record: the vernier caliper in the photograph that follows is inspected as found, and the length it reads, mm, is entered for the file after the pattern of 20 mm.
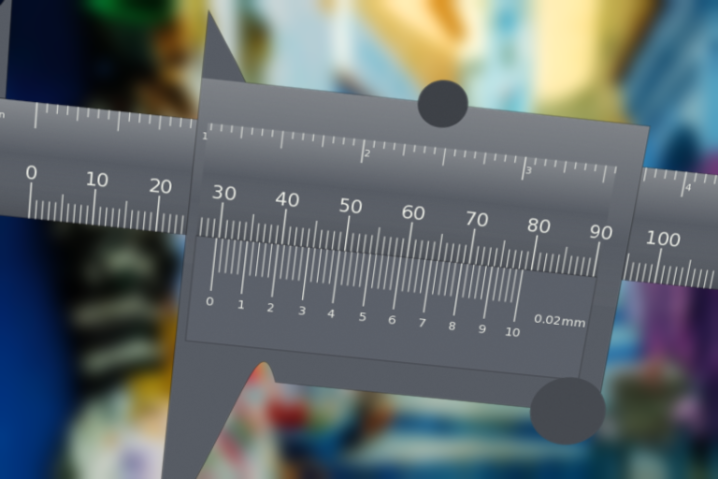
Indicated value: 29.6 mm
